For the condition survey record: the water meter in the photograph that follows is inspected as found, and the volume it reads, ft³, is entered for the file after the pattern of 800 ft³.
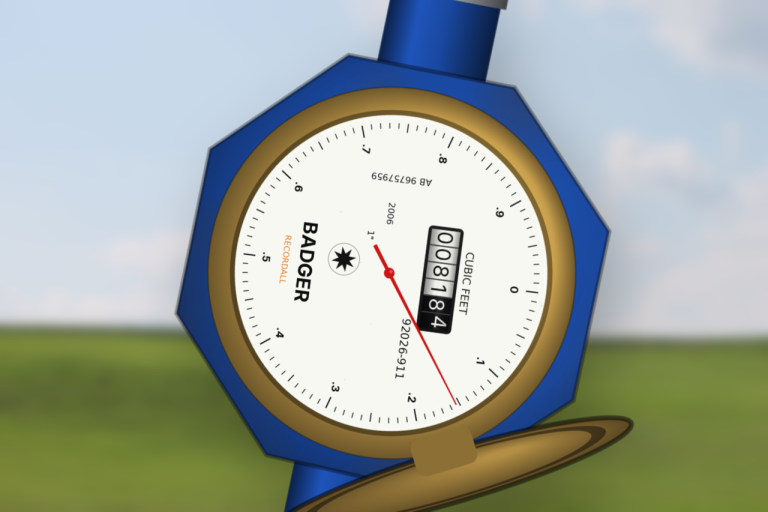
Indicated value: 8184.15 ft³
